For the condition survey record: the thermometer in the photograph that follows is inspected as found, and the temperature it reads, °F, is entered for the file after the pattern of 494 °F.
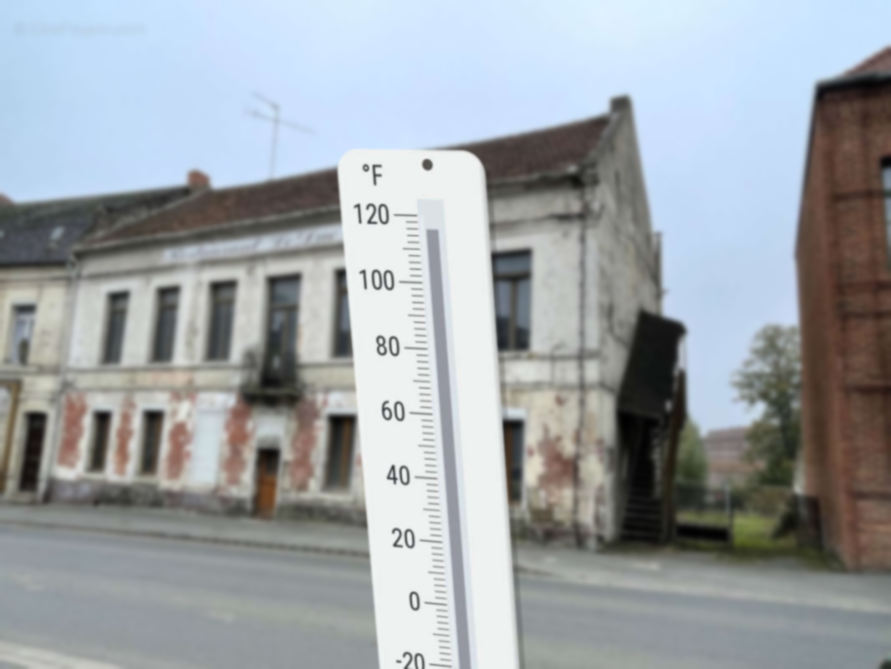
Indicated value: 116 °F
